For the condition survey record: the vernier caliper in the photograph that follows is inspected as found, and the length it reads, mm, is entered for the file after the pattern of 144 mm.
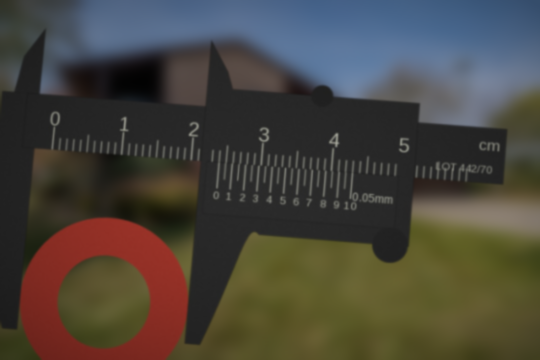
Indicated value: 24.0 mm
